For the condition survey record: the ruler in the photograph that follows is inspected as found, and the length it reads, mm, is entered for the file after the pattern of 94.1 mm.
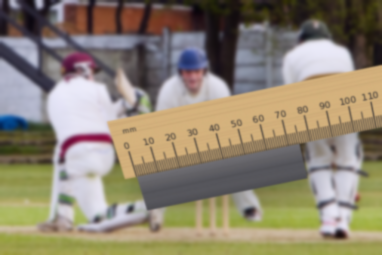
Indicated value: 75 mm
